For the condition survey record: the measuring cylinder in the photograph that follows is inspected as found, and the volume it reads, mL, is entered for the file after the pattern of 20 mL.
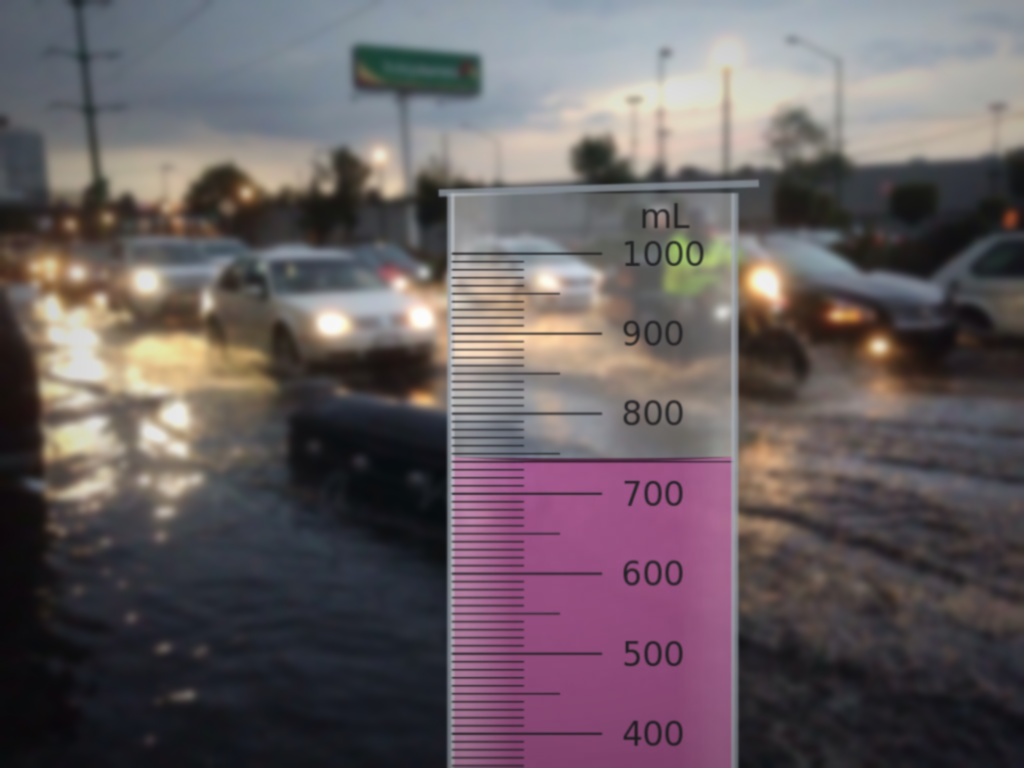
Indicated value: 740 mL
